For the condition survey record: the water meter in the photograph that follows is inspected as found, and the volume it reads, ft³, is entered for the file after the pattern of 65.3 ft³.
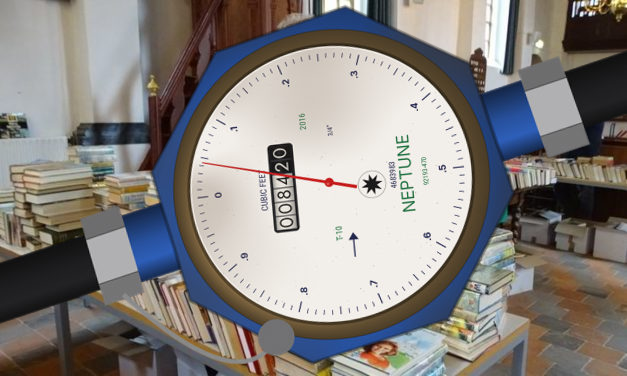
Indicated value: 8420.04 ft³
